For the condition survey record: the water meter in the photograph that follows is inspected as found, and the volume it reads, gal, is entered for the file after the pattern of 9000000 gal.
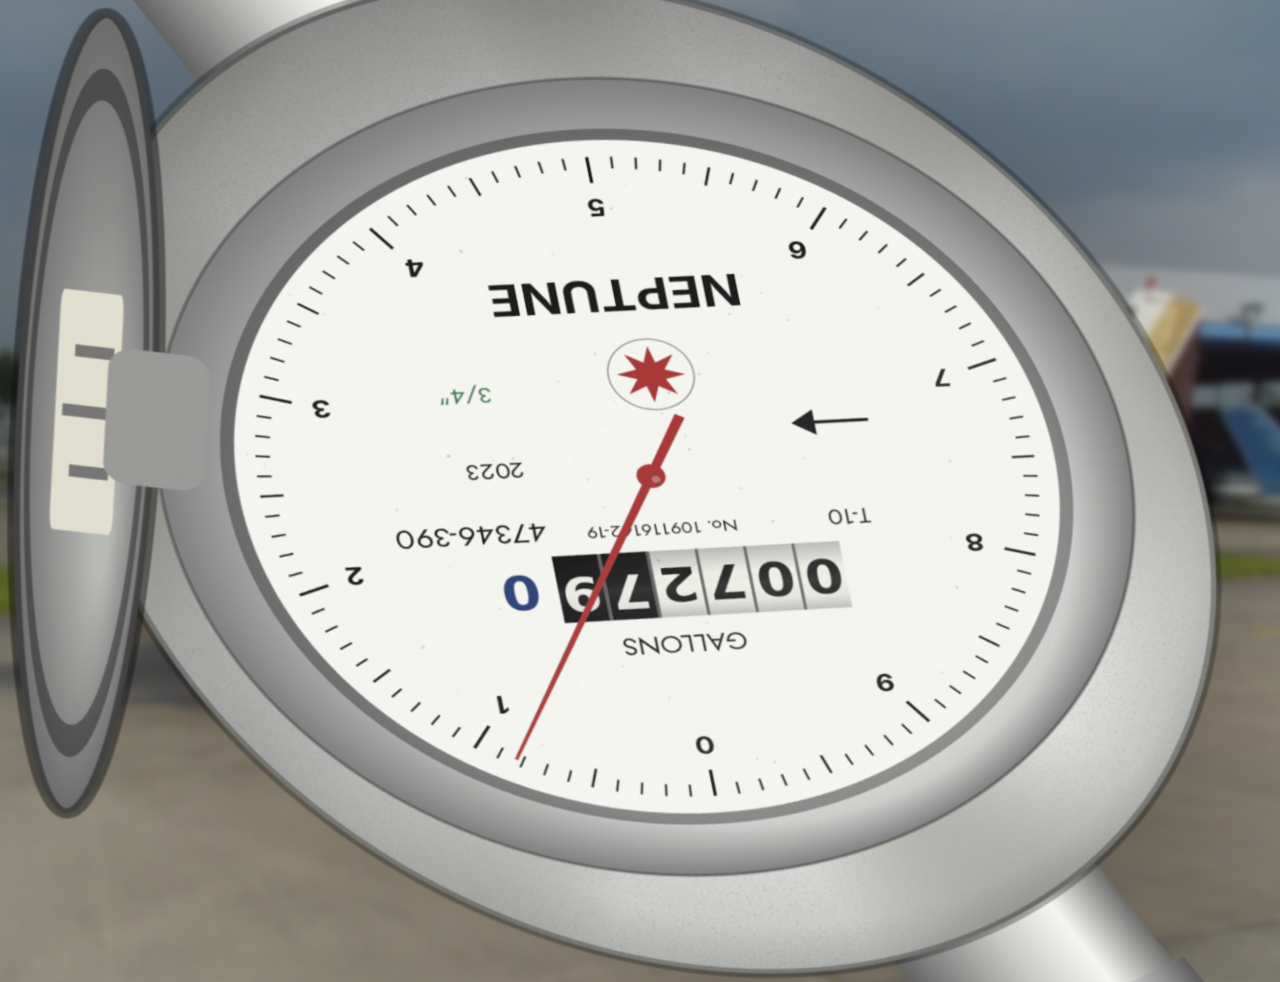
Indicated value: 72790.8 gal
